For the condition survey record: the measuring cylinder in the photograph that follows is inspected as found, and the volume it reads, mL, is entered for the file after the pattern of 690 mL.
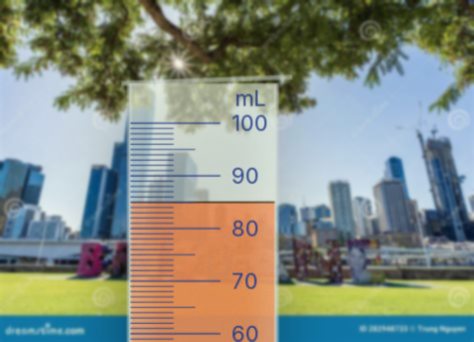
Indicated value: 85 mL
